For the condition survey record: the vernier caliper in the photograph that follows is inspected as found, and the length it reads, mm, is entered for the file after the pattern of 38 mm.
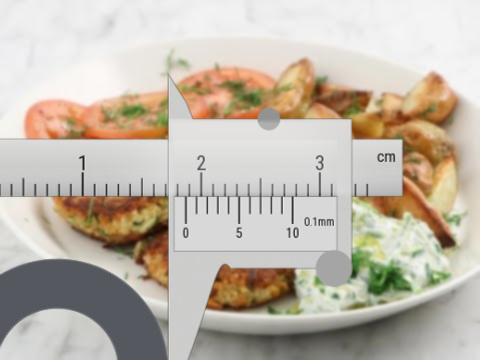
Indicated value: 18.7 mm
